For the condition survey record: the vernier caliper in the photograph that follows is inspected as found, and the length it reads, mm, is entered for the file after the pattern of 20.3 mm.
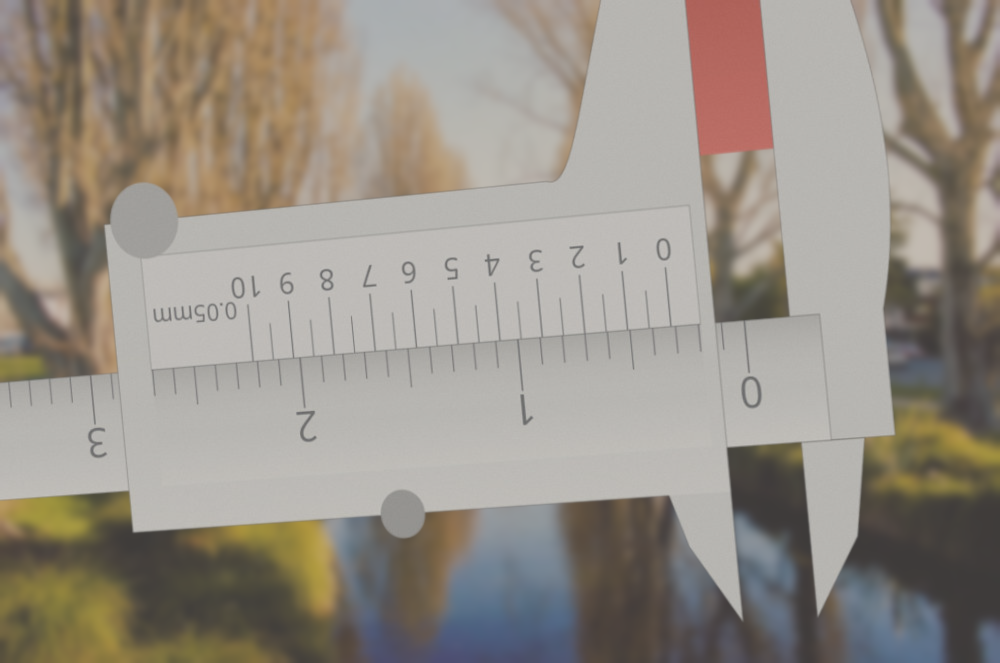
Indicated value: 3.2 mm
